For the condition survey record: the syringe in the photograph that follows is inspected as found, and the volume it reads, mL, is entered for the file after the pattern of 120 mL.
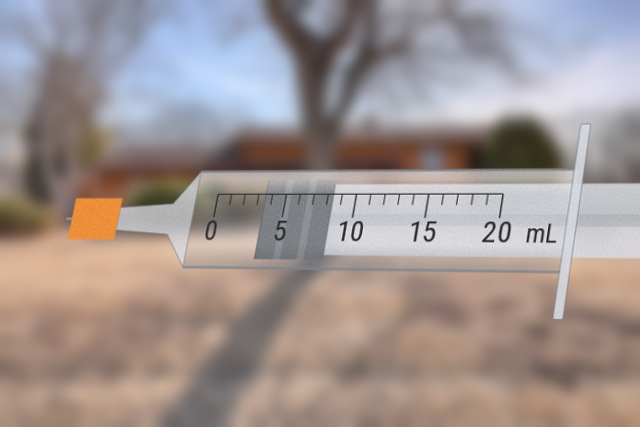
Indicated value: 3.5 mL
